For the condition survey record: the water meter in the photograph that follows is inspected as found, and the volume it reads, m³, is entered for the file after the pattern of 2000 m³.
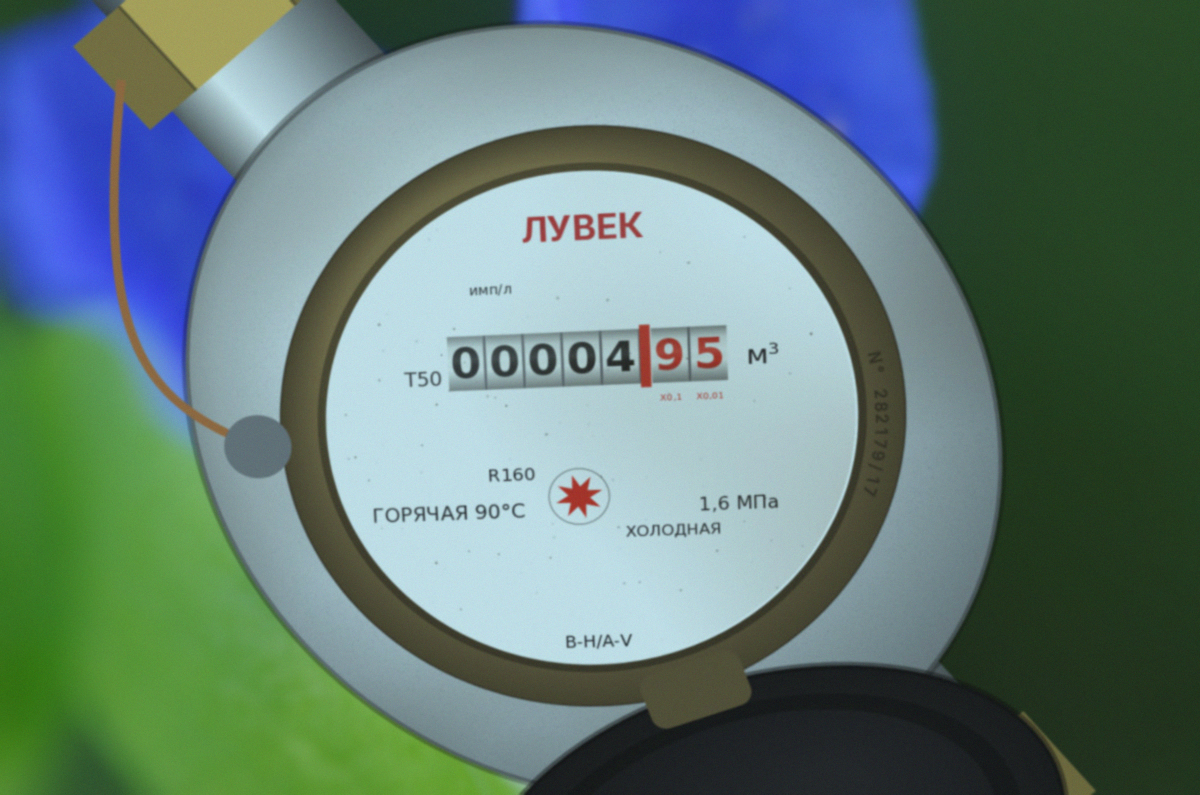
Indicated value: 4.95 m³
